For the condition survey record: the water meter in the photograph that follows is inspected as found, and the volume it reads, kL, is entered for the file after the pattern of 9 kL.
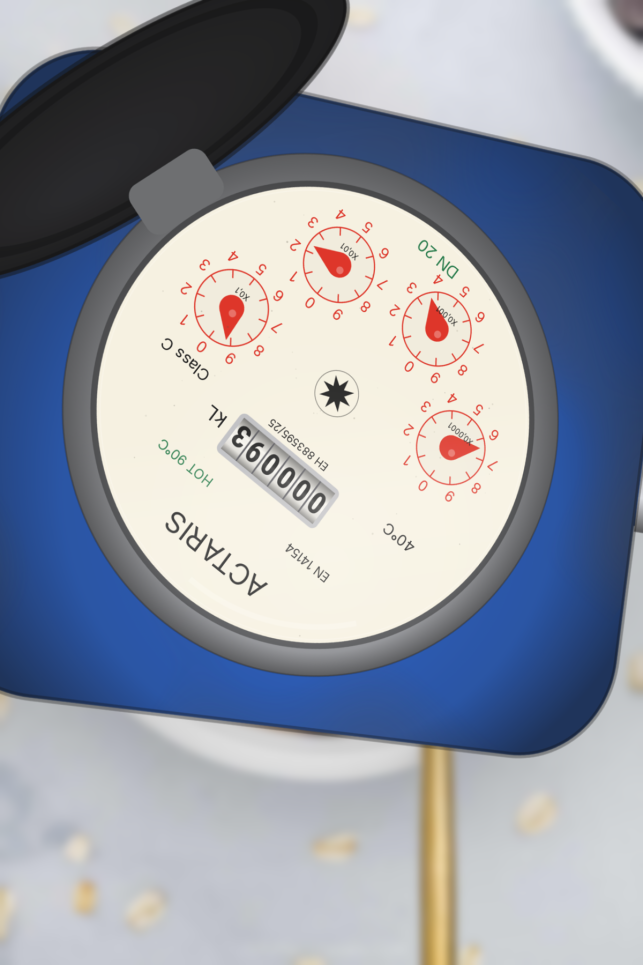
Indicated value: 92.9236 kL
